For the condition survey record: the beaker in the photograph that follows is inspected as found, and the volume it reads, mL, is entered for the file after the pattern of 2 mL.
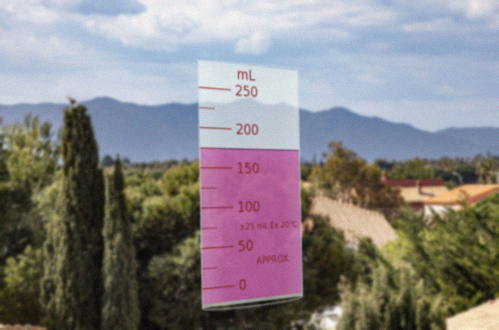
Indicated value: 175 mL
